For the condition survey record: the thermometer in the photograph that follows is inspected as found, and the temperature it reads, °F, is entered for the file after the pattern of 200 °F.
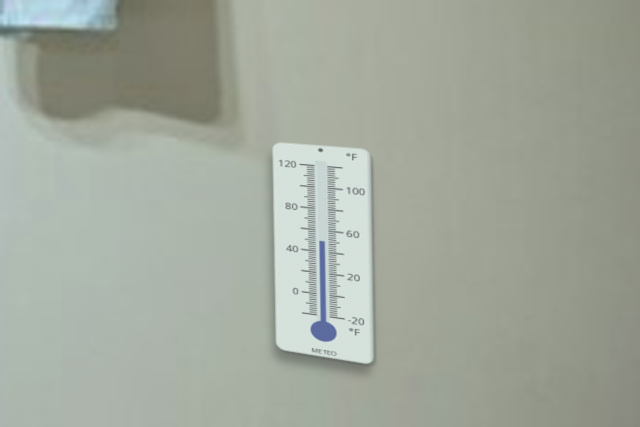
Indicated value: 50 °F
